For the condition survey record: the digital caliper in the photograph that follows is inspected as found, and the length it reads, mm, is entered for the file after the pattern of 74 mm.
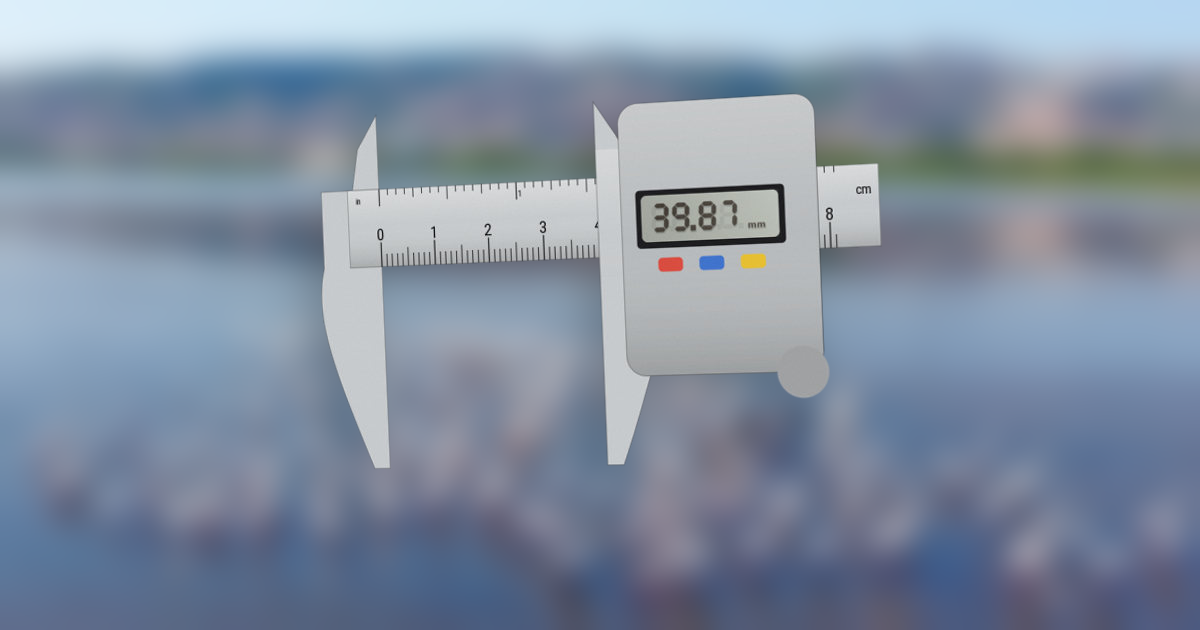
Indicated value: 39.87 mm
